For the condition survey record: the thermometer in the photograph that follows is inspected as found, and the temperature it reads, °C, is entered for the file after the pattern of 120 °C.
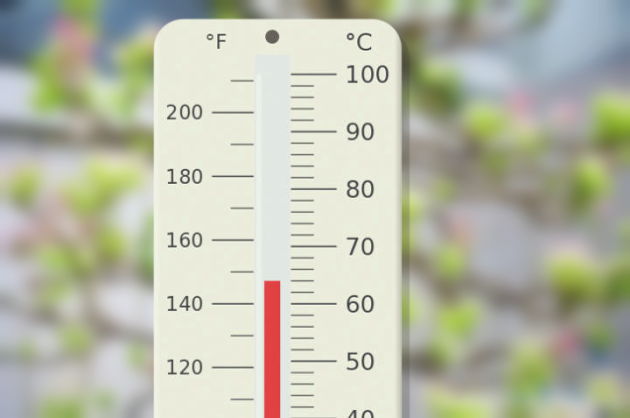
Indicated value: 64 °C
